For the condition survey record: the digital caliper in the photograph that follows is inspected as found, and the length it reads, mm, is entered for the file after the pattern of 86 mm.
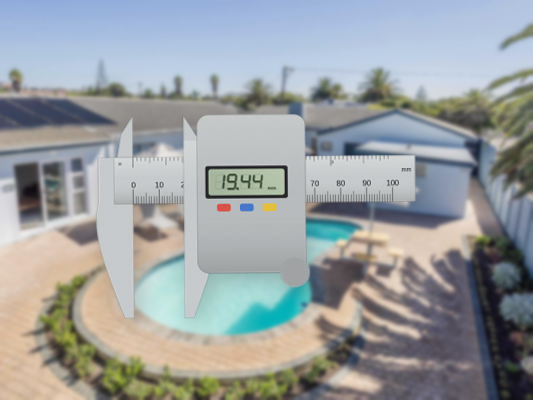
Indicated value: 19.44 mm
